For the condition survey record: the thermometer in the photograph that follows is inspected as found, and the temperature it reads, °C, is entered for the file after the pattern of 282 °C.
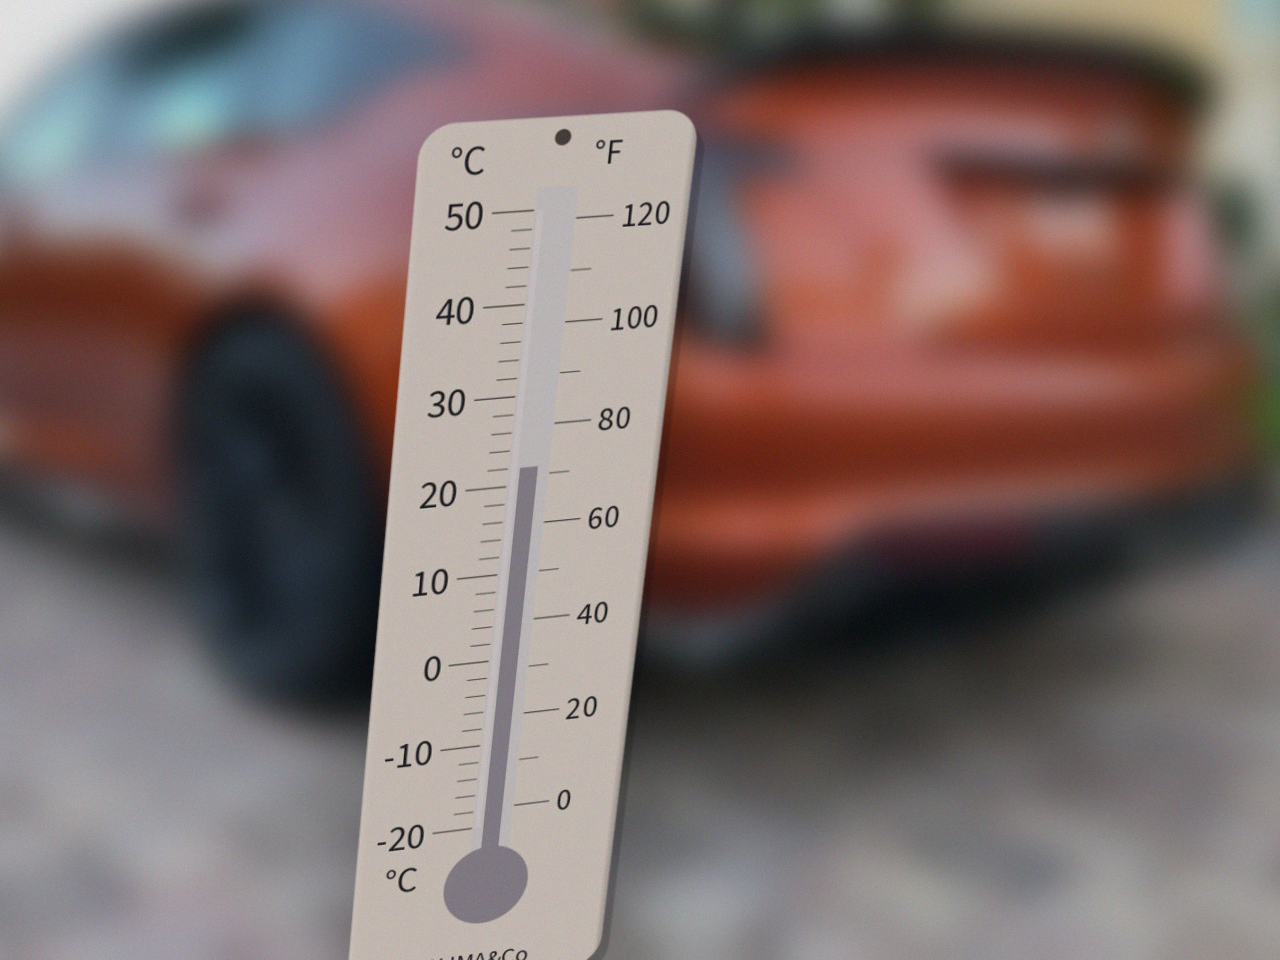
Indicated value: 22 °C
